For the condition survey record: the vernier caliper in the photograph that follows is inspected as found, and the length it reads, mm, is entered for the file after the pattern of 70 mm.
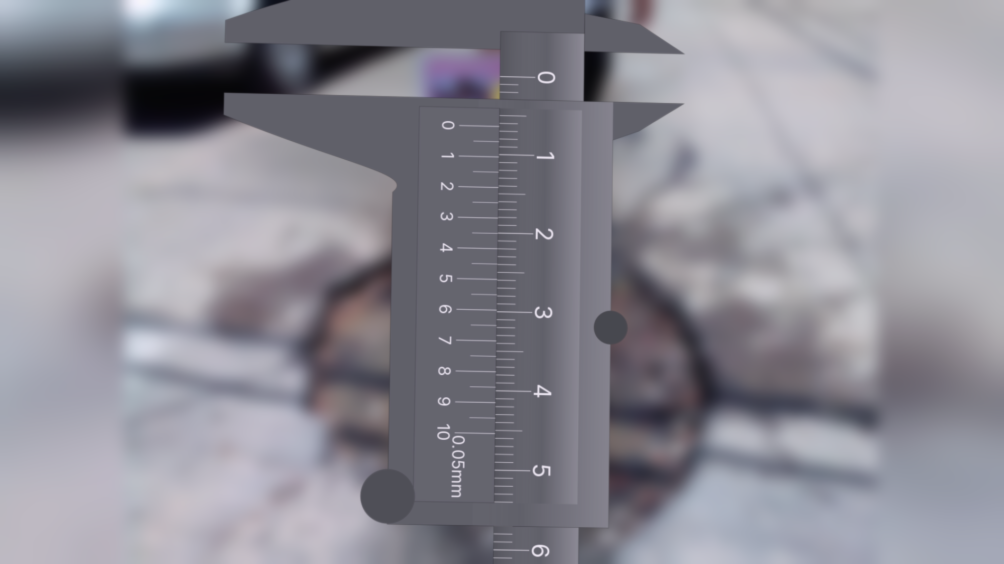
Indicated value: 6.4 mm
